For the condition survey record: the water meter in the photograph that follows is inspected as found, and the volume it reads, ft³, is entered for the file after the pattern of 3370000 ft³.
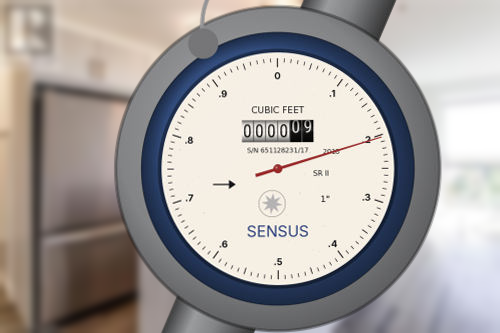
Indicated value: 9.20 ft³
